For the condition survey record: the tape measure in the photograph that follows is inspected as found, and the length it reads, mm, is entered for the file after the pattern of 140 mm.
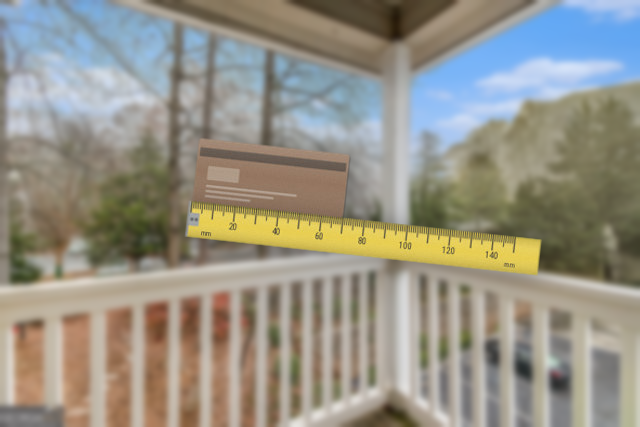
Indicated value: 70 mm
